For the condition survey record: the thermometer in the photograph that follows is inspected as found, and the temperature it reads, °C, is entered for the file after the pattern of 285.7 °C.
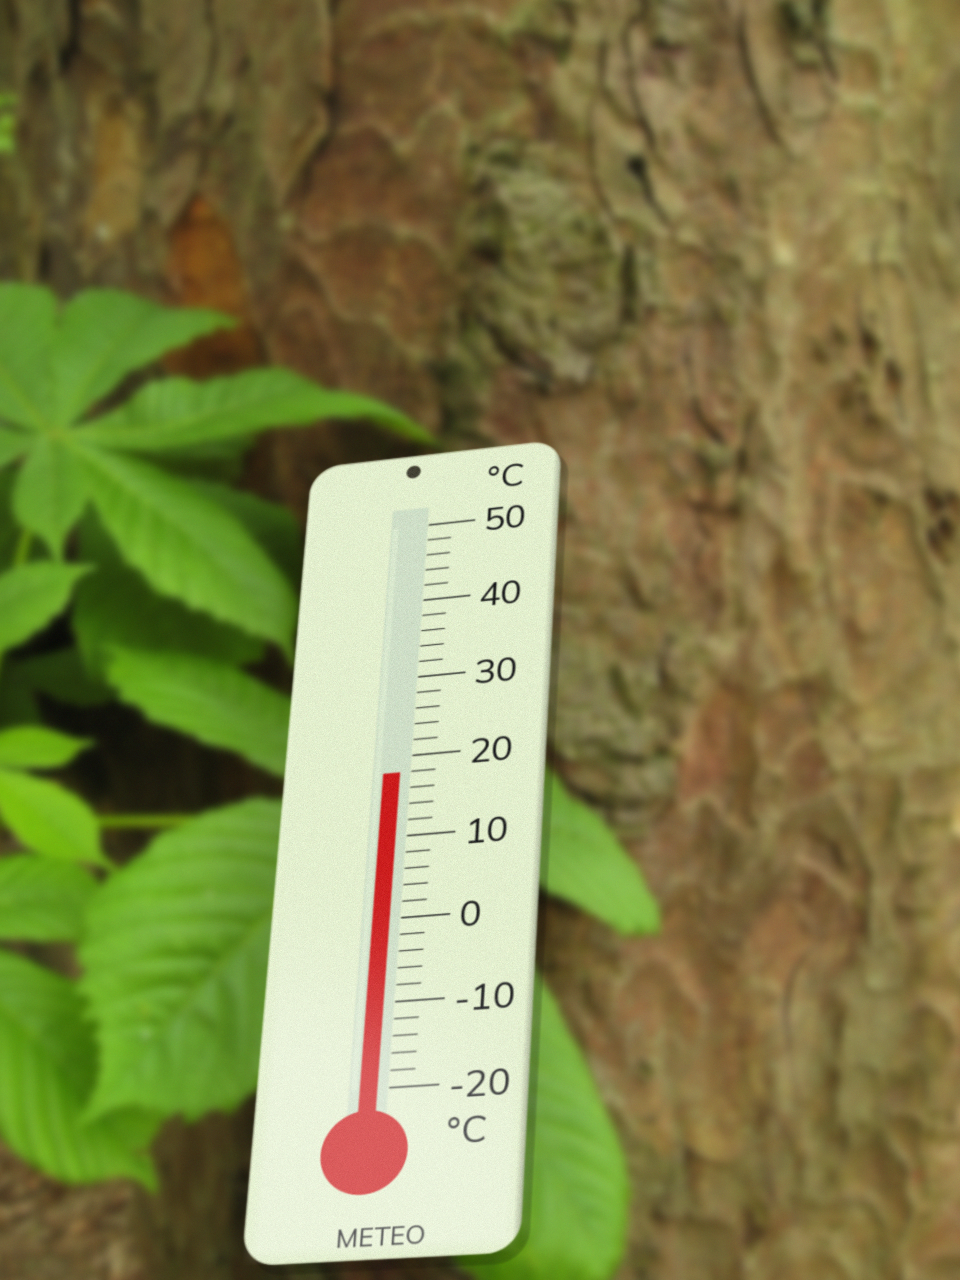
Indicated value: 18 °C
